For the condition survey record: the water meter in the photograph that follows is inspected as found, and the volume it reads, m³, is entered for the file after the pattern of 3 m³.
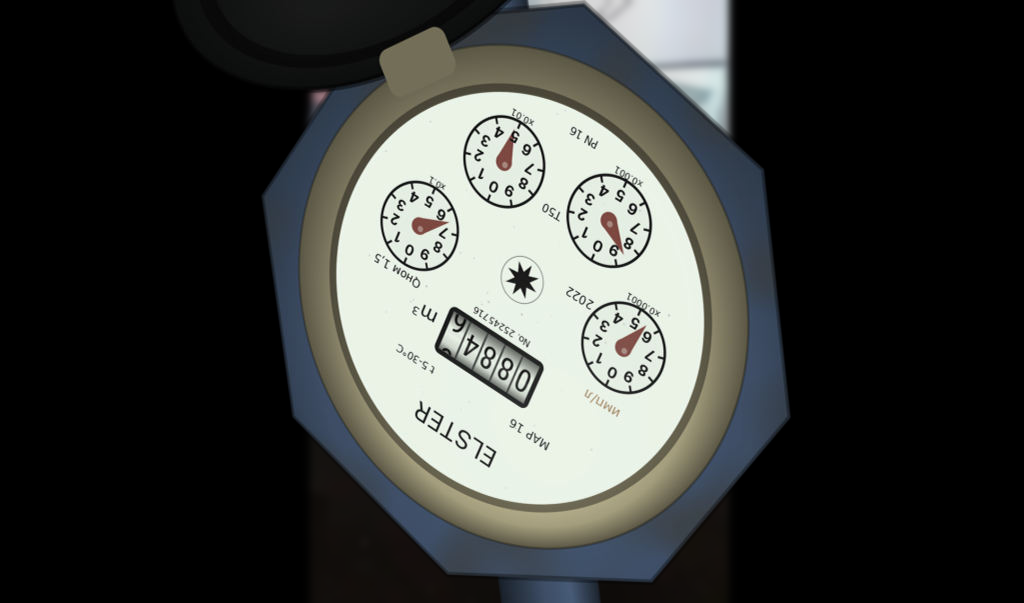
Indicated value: 8845.6485 m³
